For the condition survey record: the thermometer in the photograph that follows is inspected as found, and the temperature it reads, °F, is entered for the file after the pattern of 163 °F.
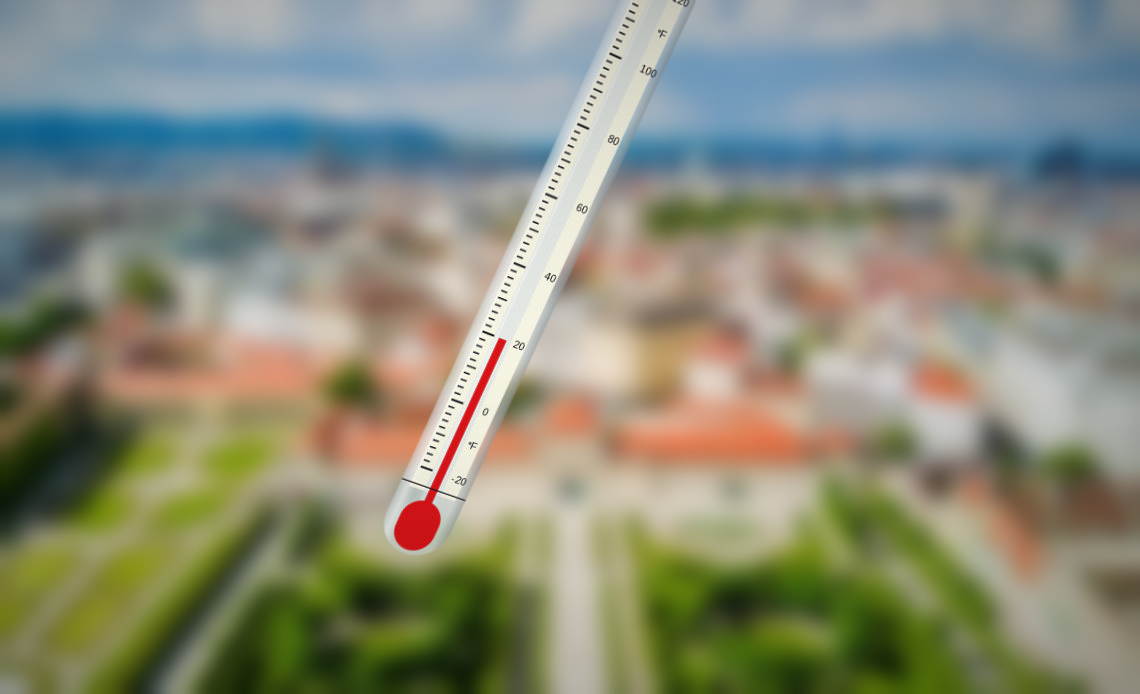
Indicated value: 20 °F
